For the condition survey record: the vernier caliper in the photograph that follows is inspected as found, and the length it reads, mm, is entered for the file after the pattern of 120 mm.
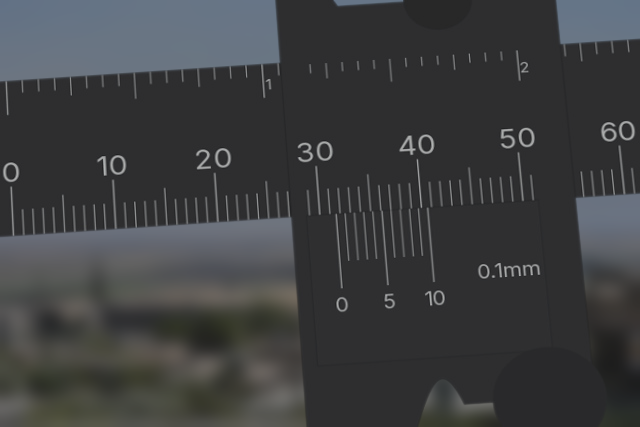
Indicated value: 31.6 mm
